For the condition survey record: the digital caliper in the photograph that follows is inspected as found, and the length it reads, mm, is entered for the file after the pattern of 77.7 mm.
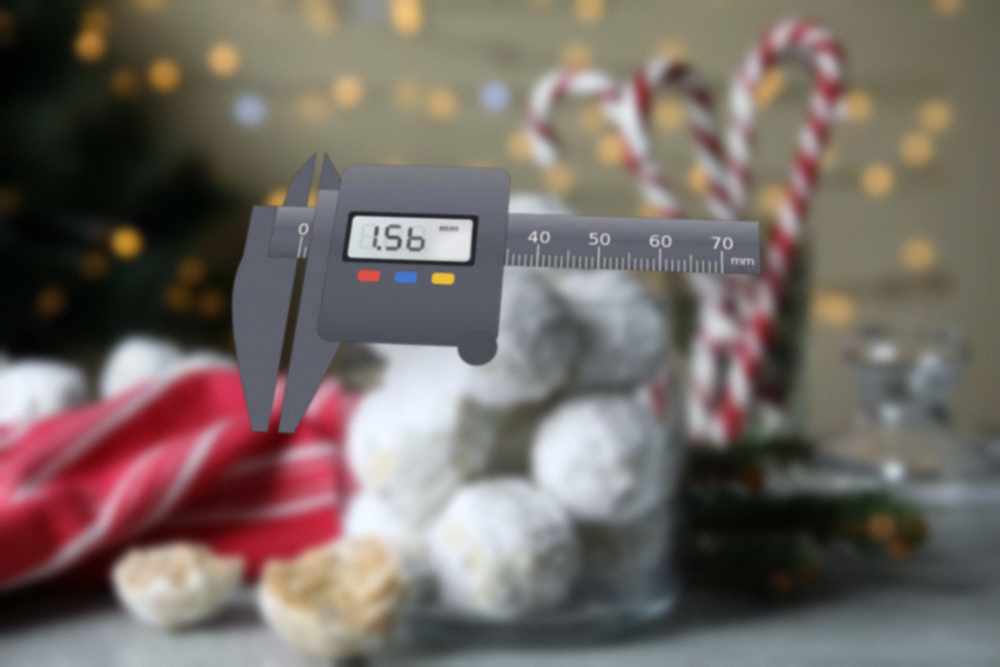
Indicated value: 1.56 mm
